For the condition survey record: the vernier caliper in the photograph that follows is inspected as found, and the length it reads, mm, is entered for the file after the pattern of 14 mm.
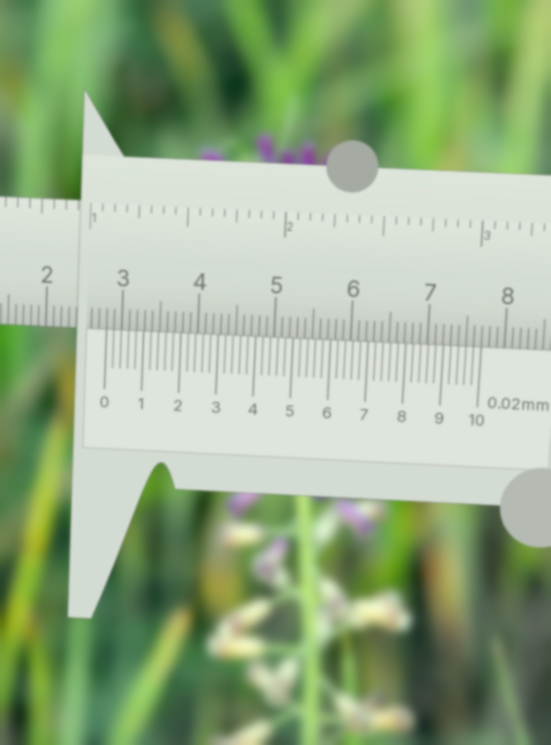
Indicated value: 28.0 mm
